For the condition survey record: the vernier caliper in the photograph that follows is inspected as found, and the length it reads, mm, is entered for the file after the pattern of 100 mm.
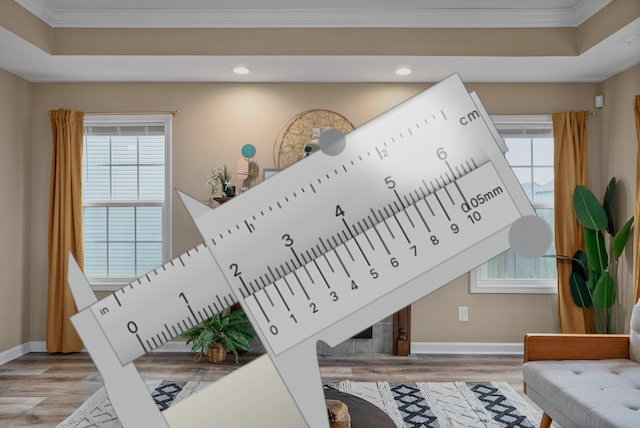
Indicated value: 20.6 mm
